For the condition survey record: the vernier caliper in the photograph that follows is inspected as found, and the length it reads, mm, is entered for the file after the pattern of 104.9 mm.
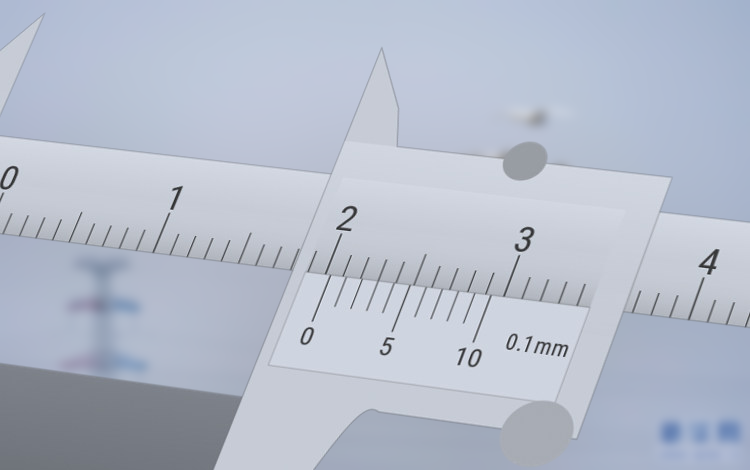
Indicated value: 20.3 mm
